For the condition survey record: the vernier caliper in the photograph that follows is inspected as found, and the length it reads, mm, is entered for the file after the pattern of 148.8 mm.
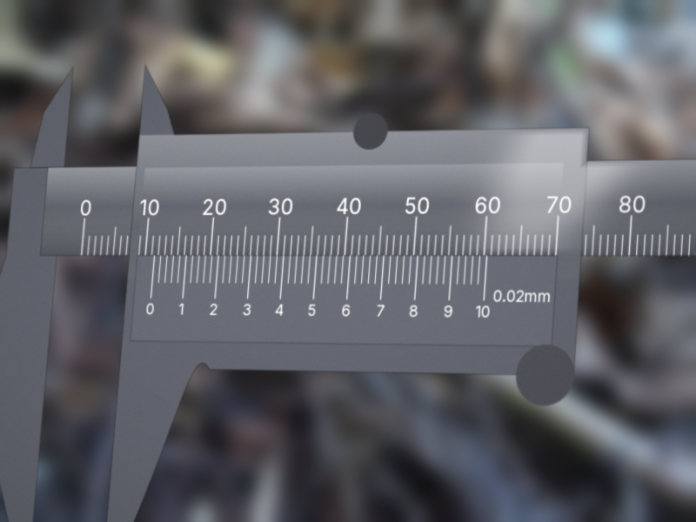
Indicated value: 11.4 mm
